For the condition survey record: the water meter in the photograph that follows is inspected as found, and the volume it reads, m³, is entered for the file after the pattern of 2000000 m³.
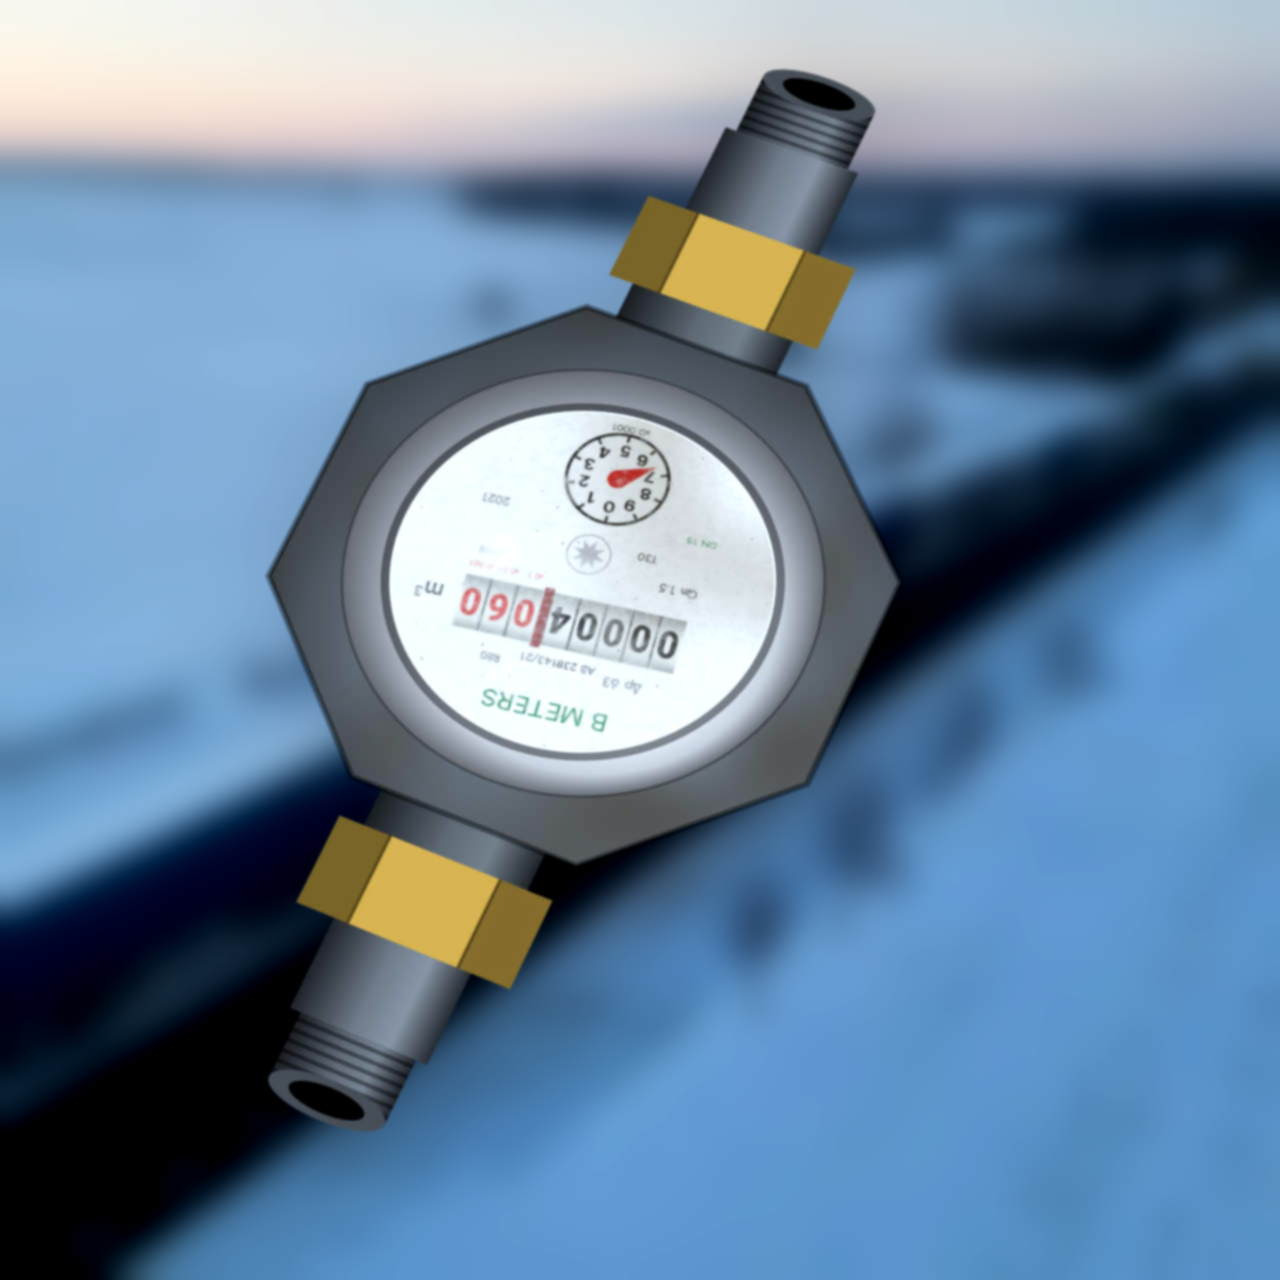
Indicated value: 4.0606 m³
